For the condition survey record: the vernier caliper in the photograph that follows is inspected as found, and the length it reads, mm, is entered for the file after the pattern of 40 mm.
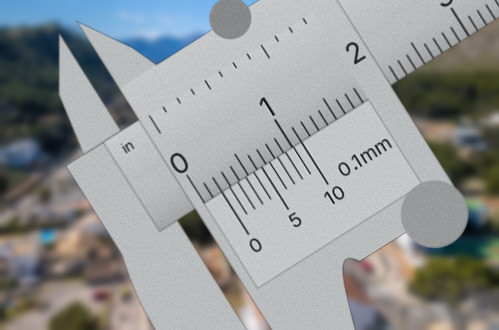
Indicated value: 2.0 mm
